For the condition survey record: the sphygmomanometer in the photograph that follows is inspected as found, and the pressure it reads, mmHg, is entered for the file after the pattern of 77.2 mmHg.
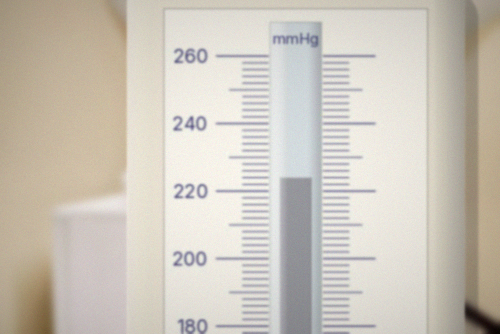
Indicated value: 224 mmHg
